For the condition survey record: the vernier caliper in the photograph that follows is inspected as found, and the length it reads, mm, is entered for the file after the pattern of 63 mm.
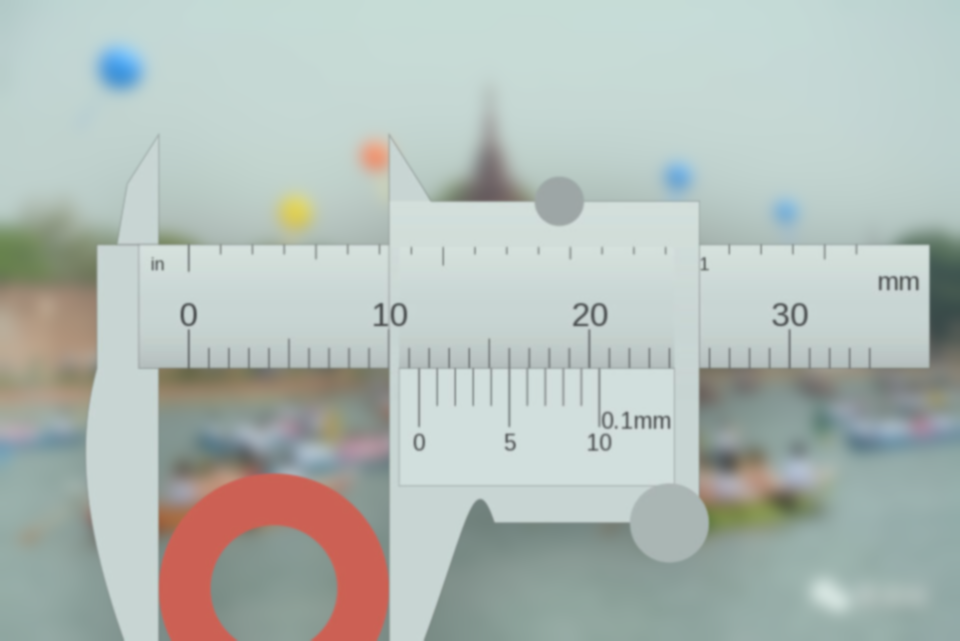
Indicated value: 11.5 mm
